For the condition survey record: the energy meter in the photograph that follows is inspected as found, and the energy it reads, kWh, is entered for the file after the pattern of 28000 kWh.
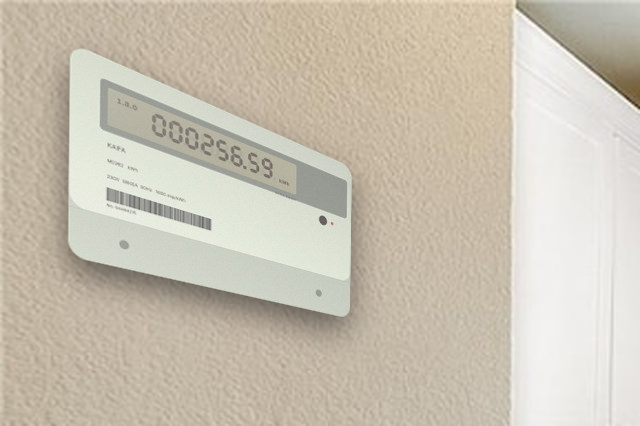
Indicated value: 256.59 kWh
